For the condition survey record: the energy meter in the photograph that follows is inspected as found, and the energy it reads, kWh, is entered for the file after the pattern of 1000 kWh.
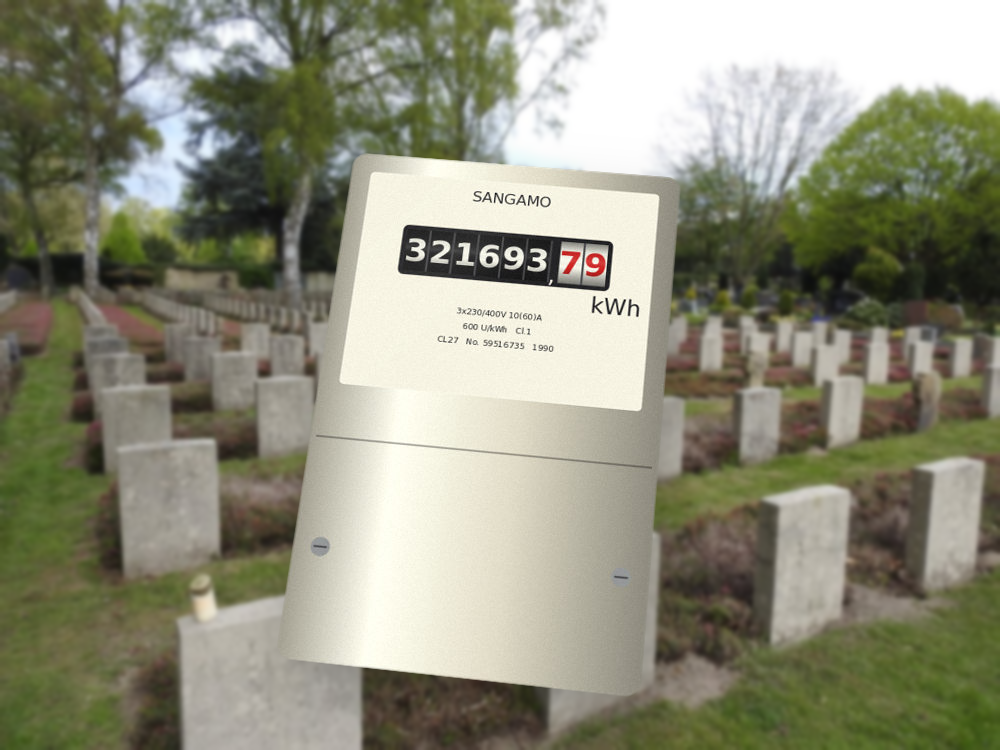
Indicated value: 321693.79 kWh
